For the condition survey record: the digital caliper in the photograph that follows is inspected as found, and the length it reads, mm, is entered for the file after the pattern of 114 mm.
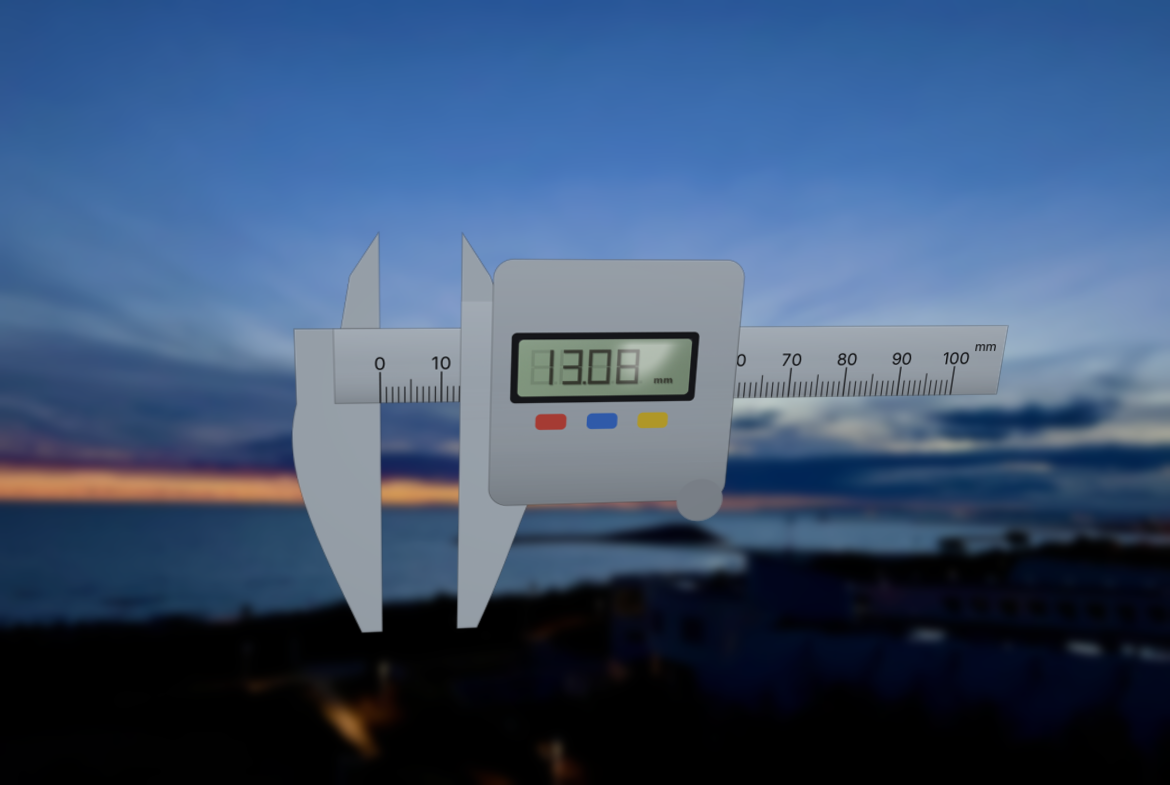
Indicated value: 13.08 mm
